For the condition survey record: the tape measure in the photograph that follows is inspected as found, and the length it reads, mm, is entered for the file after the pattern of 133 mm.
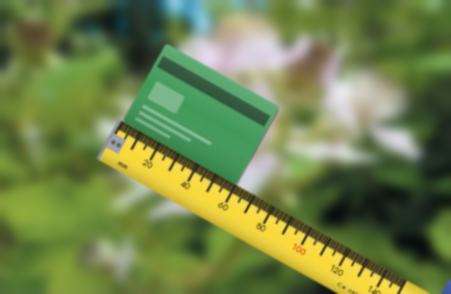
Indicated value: 60 mm
